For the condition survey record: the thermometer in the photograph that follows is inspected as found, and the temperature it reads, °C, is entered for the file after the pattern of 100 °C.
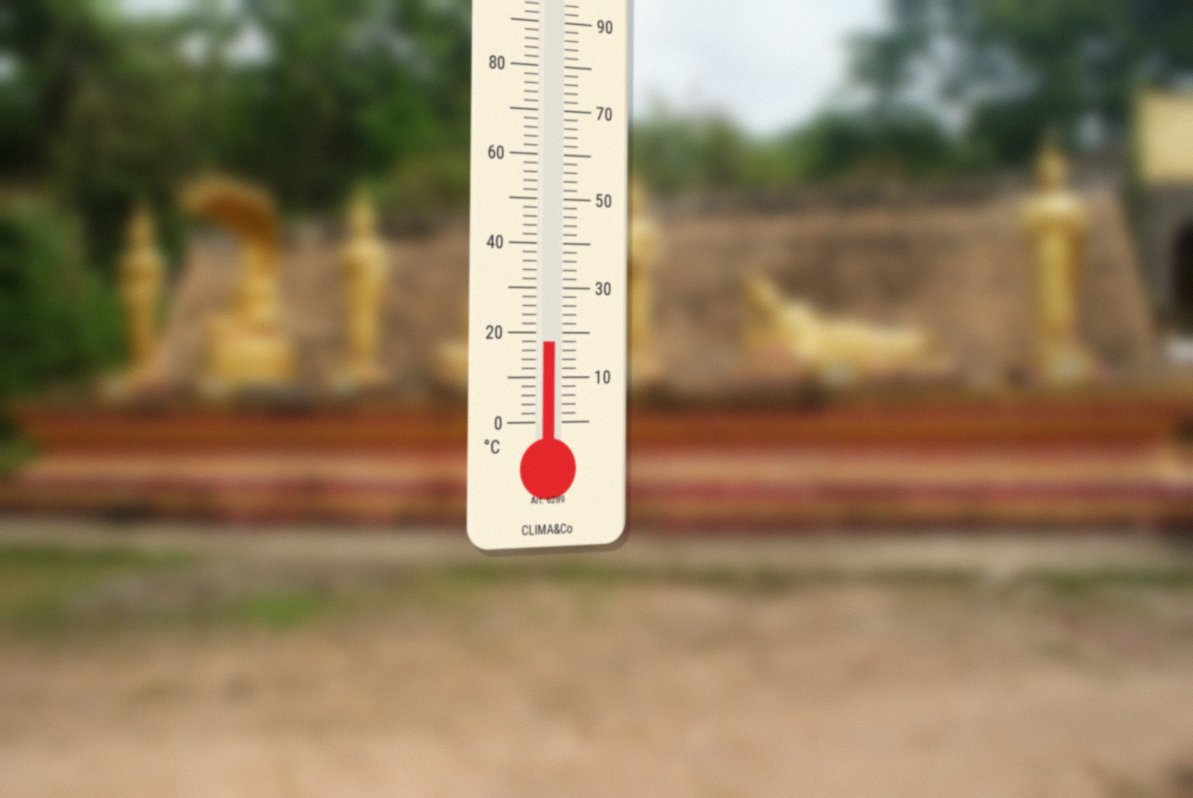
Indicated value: 18 °C
